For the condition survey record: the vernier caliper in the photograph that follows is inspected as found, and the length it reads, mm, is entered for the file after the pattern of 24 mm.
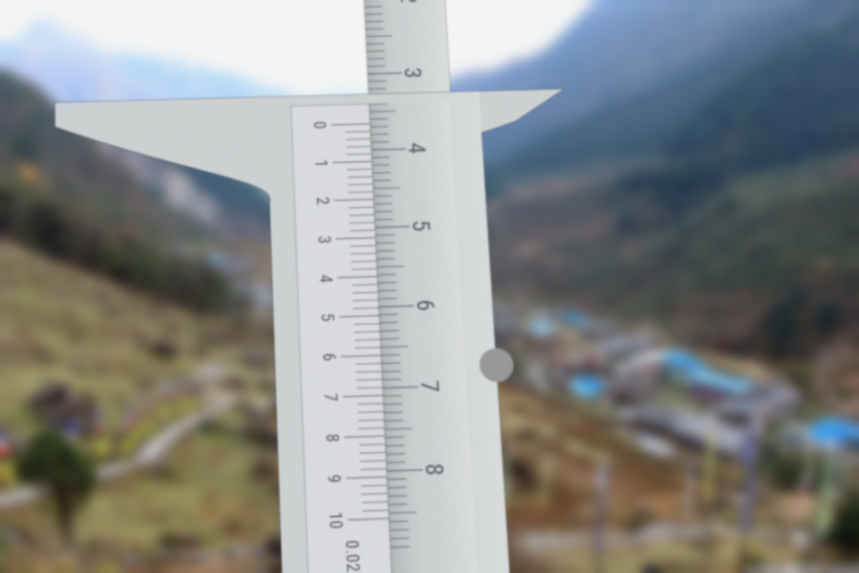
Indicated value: 36.6 mm
